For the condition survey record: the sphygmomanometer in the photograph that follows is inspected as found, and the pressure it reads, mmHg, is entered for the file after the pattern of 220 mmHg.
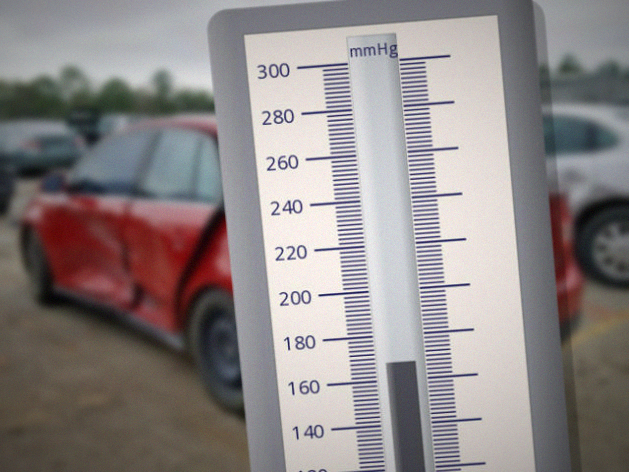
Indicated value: 168 mmHg
